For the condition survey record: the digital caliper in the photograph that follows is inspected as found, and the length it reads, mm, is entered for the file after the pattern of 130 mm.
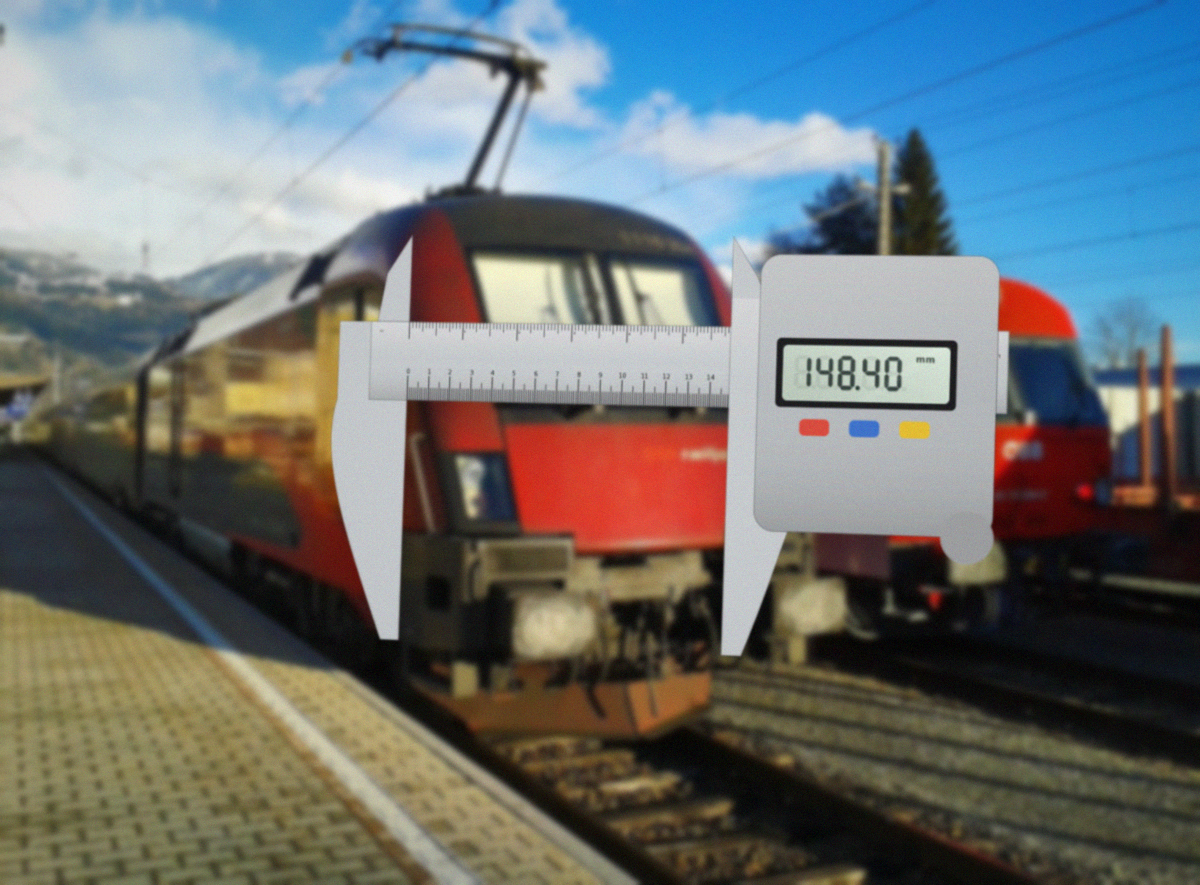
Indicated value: 148.40 mm
